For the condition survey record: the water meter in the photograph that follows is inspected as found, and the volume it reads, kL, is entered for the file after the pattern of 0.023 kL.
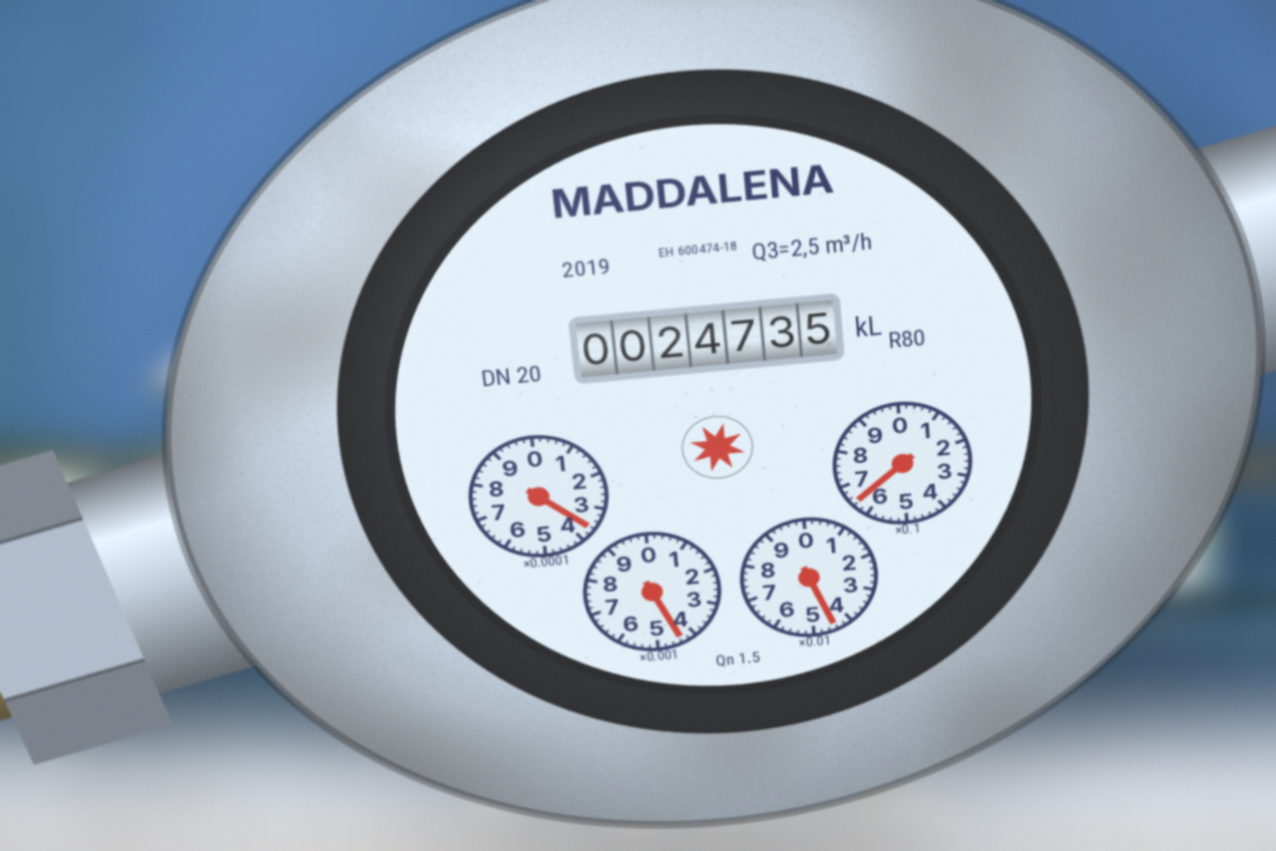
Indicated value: 24735.6443 kL
